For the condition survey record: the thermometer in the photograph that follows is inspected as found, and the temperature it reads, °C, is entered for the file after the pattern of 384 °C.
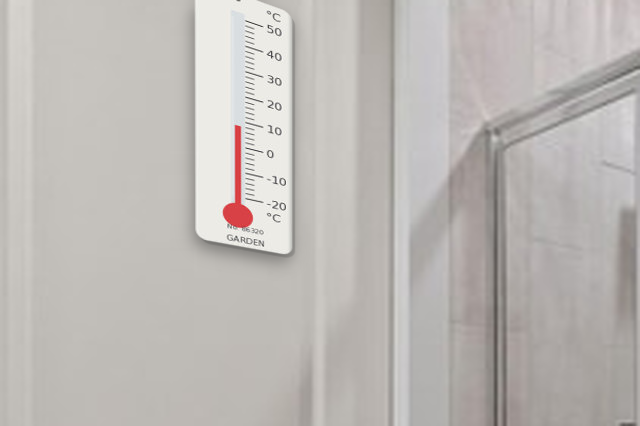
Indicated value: 8 °C
